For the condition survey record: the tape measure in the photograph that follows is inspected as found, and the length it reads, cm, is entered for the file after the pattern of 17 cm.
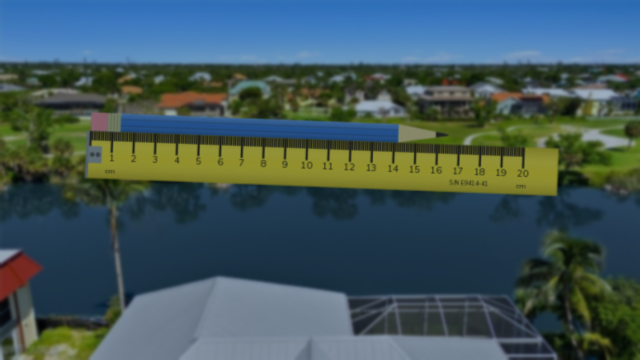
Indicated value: 16.5 cm
